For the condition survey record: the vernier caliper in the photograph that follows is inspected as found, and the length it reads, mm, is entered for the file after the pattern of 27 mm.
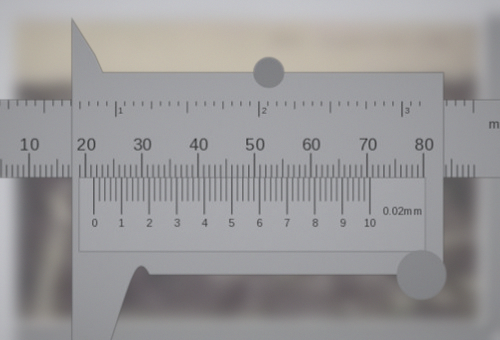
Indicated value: 21.5 mm
